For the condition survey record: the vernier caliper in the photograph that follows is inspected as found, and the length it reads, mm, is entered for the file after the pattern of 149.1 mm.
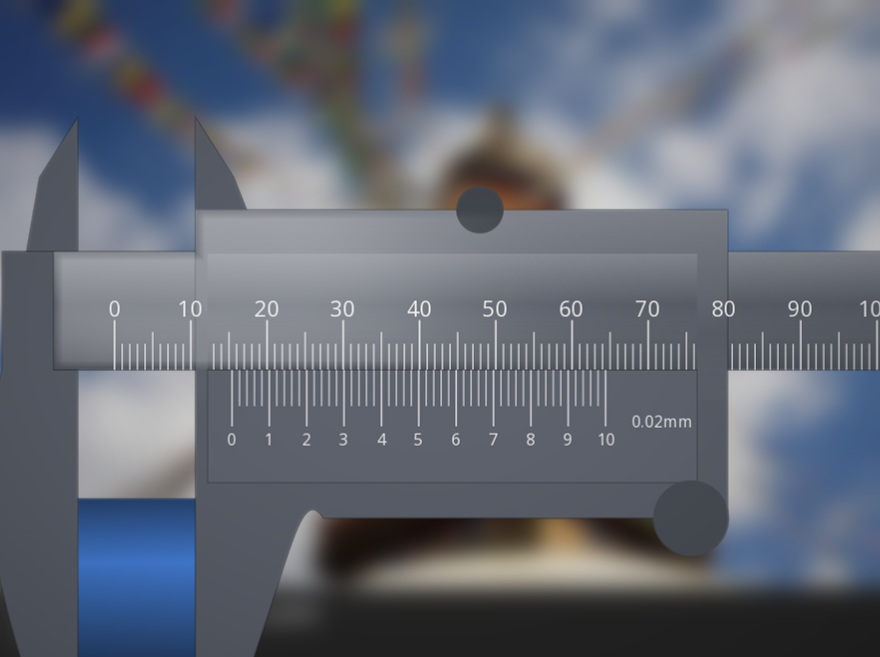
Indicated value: 15.4 mm
